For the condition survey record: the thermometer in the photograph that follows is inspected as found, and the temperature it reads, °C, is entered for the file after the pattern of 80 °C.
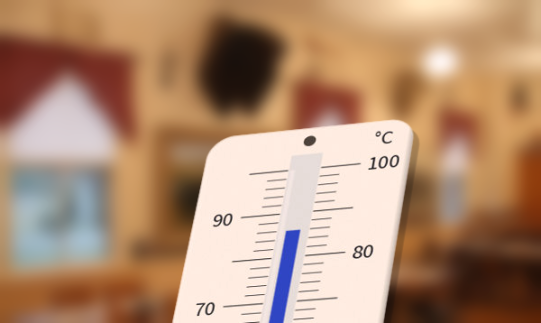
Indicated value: 86 °C
